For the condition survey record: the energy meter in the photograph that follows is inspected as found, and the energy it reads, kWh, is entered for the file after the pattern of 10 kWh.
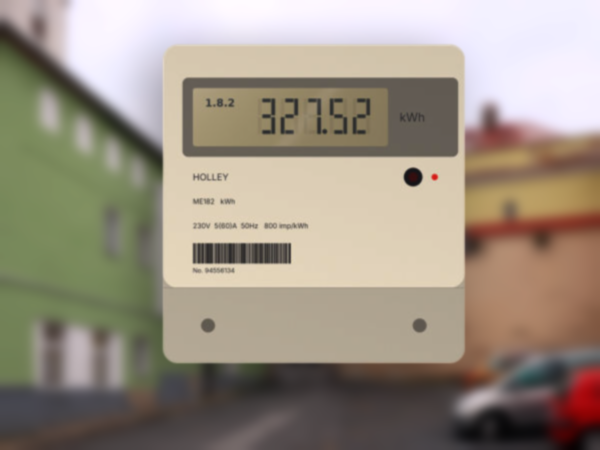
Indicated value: 327.52 kWh
